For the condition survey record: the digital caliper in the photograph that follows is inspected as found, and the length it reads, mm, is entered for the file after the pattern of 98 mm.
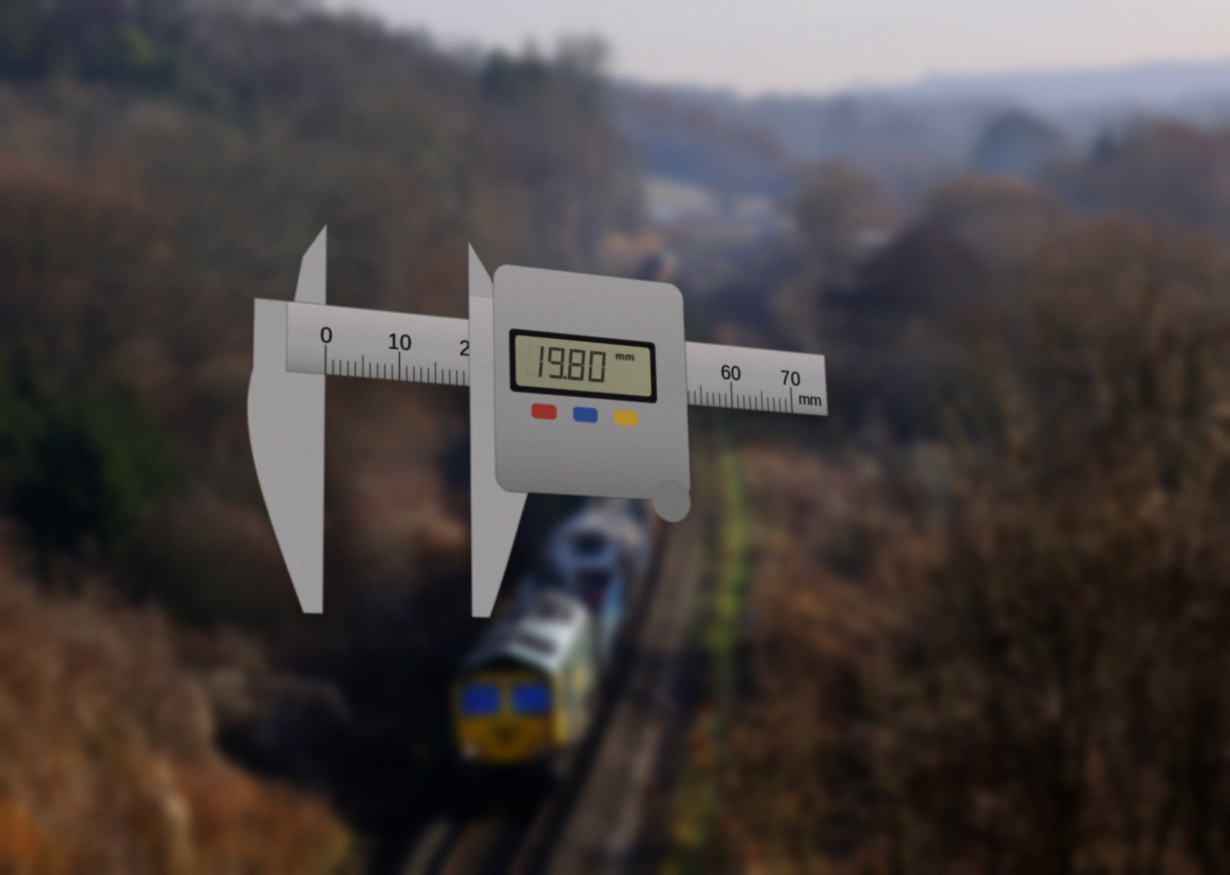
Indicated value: 19.80 mm
